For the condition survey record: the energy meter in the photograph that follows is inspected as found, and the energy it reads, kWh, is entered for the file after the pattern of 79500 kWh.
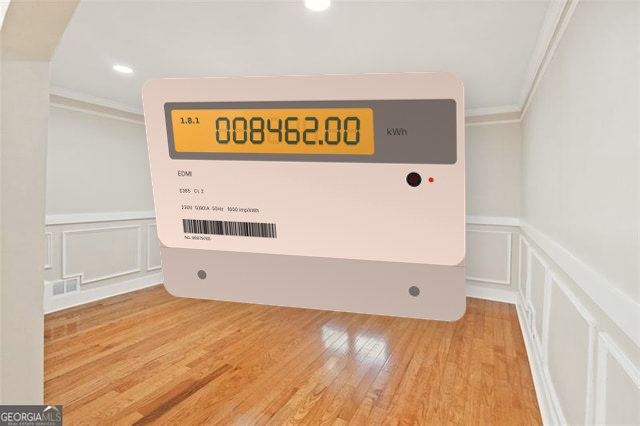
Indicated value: 8462.00 kWh
